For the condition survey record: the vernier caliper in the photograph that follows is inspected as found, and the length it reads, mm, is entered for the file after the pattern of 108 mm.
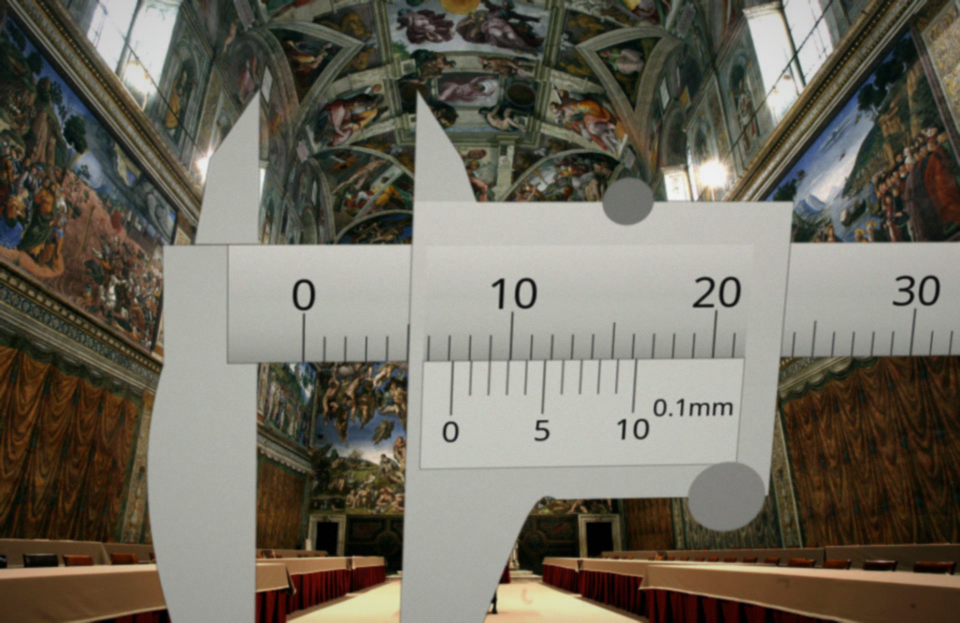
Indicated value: 7.2 mm
